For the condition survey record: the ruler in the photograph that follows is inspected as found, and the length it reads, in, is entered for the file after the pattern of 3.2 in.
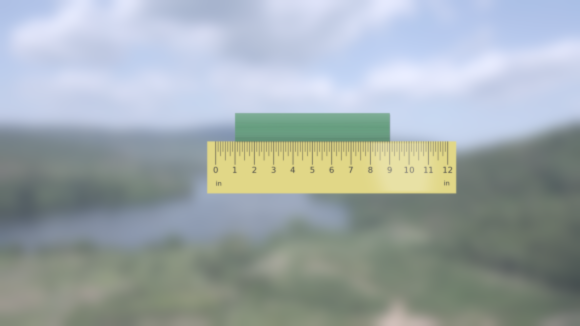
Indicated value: 8 in
